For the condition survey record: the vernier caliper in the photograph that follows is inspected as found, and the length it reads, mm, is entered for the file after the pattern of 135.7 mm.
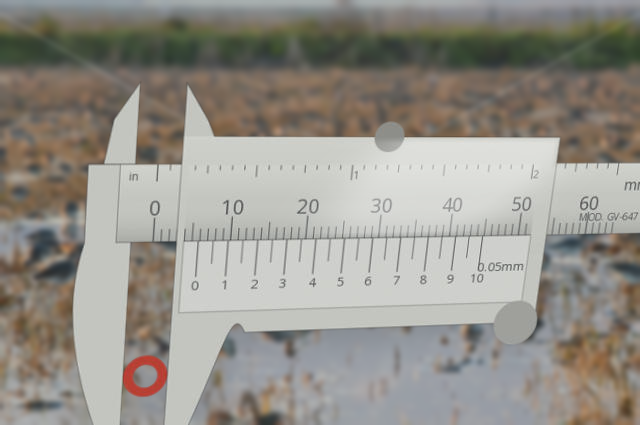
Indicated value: 5.8 mm
